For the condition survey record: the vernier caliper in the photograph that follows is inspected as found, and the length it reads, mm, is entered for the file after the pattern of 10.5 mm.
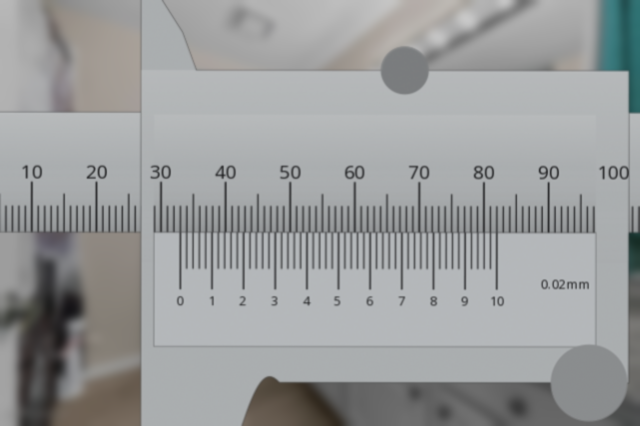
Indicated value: 33.0 mm
